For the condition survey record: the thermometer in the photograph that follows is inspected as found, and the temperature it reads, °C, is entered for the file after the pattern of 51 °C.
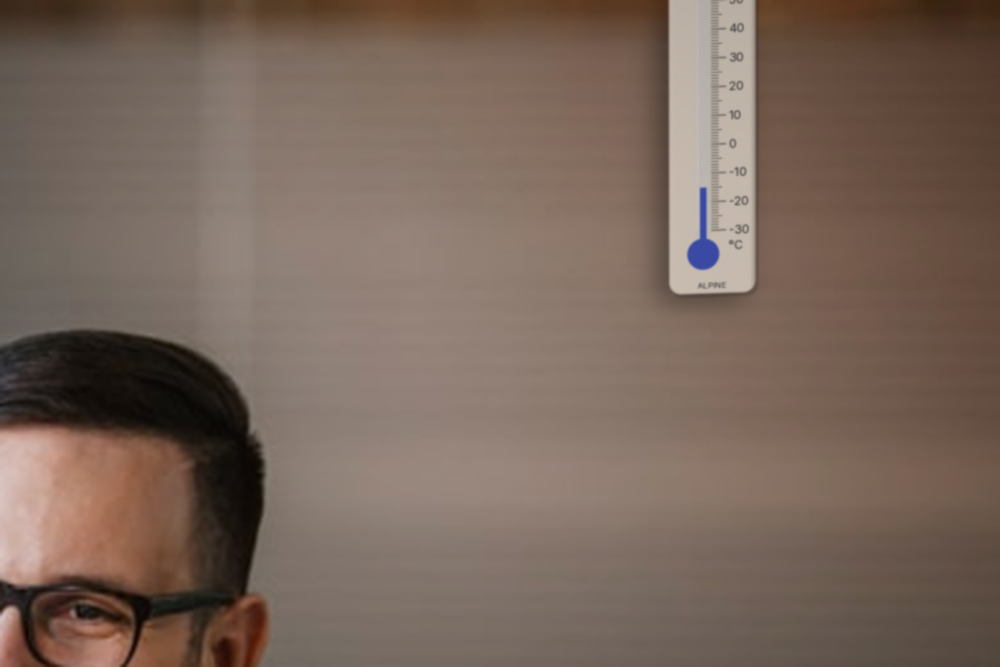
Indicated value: -15 °C
